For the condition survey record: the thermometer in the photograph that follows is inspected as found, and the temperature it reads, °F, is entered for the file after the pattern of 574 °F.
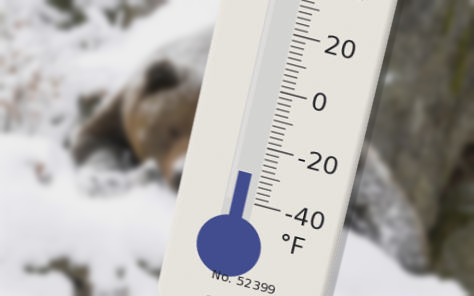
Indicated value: -30 °F
